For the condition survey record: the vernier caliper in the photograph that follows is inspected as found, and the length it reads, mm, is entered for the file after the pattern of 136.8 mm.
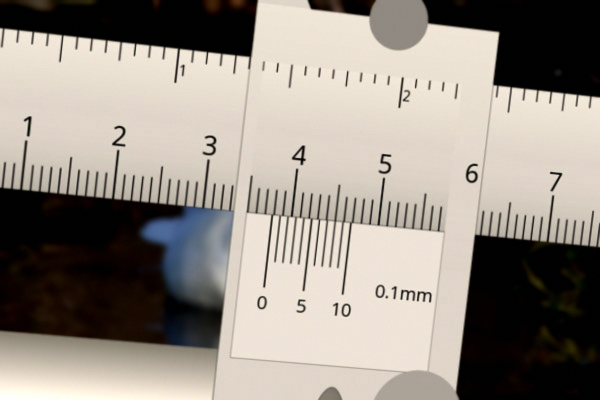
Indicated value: 37.8 mm
